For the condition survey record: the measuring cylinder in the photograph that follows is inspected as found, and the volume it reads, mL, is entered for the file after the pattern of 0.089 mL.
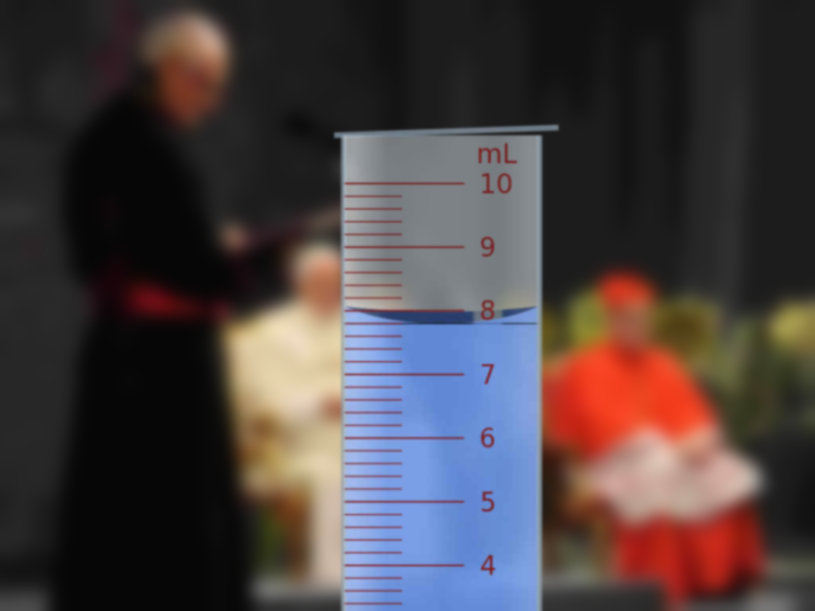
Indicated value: 7.8 mL
